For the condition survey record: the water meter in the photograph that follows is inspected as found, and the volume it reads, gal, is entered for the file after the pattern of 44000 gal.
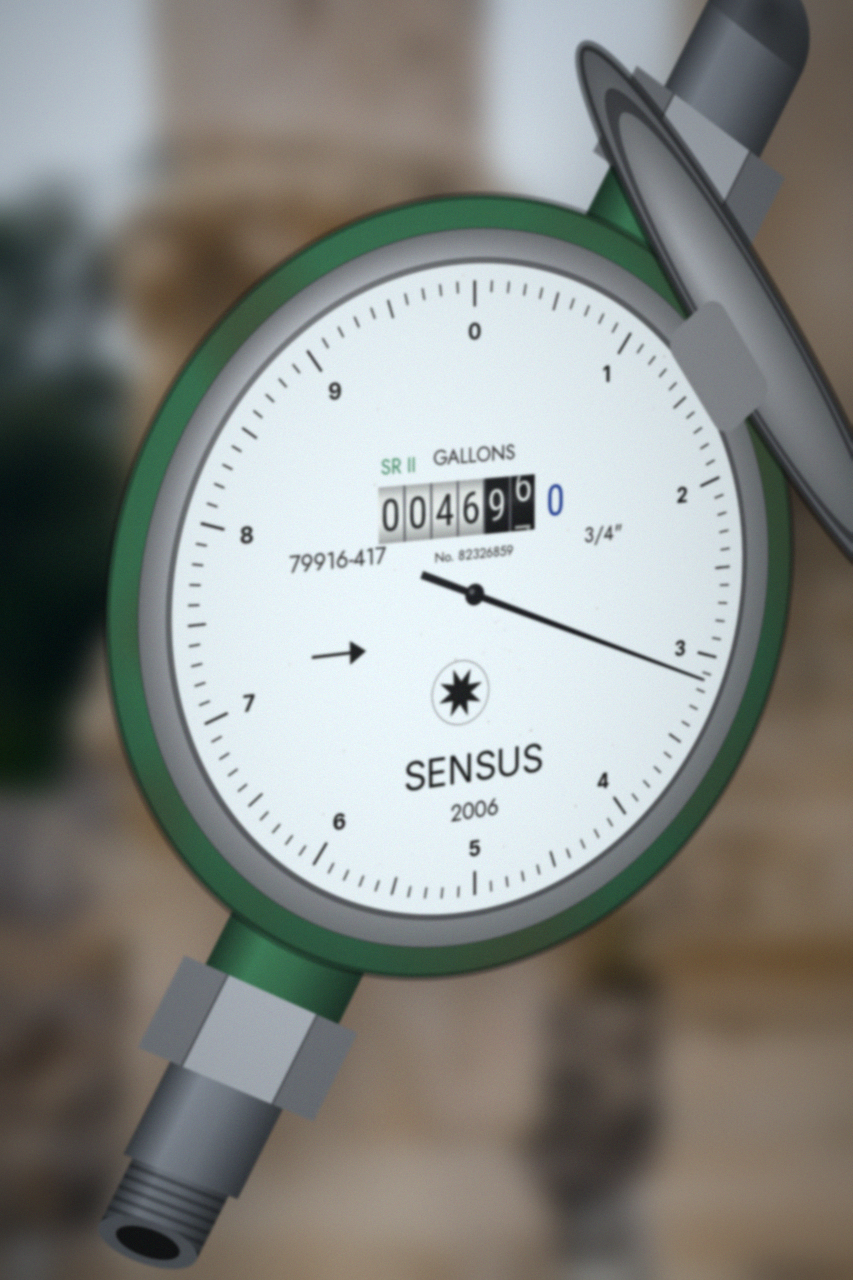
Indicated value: 46963.1 gal
